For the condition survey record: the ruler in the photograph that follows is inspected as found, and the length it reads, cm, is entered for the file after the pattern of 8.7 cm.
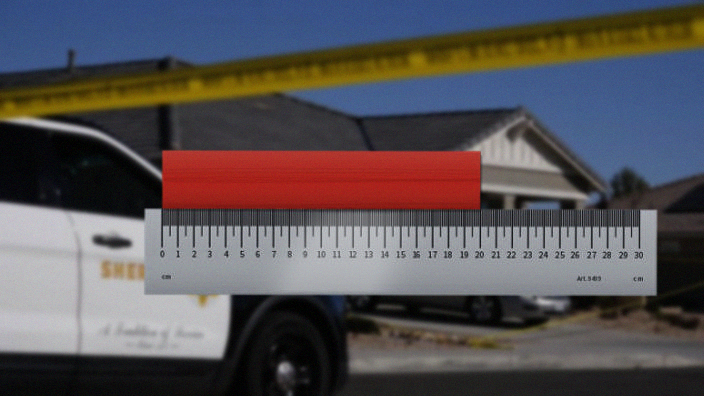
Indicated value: 20 cm
